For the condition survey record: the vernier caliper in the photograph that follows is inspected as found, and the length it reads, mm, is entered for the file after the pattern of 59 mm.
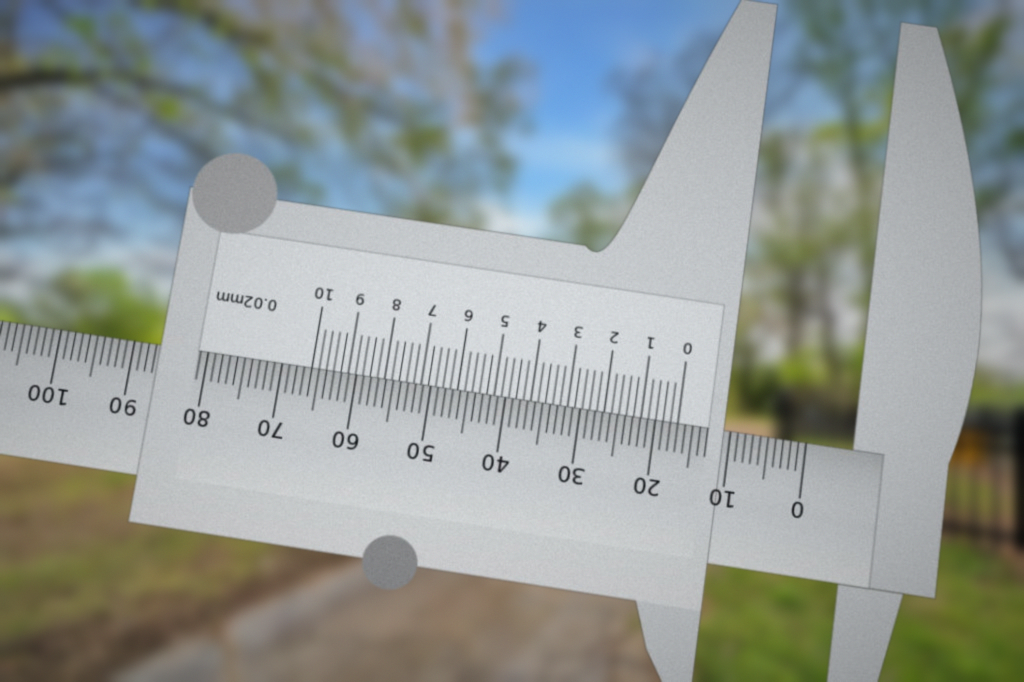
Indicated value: 17.0 mm
